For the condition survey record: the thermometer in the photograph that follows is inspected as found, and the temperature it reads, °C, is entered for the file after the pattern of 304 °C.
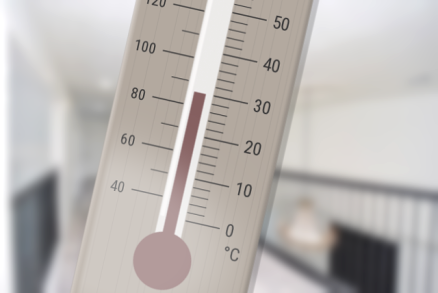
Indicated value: 30 °C
